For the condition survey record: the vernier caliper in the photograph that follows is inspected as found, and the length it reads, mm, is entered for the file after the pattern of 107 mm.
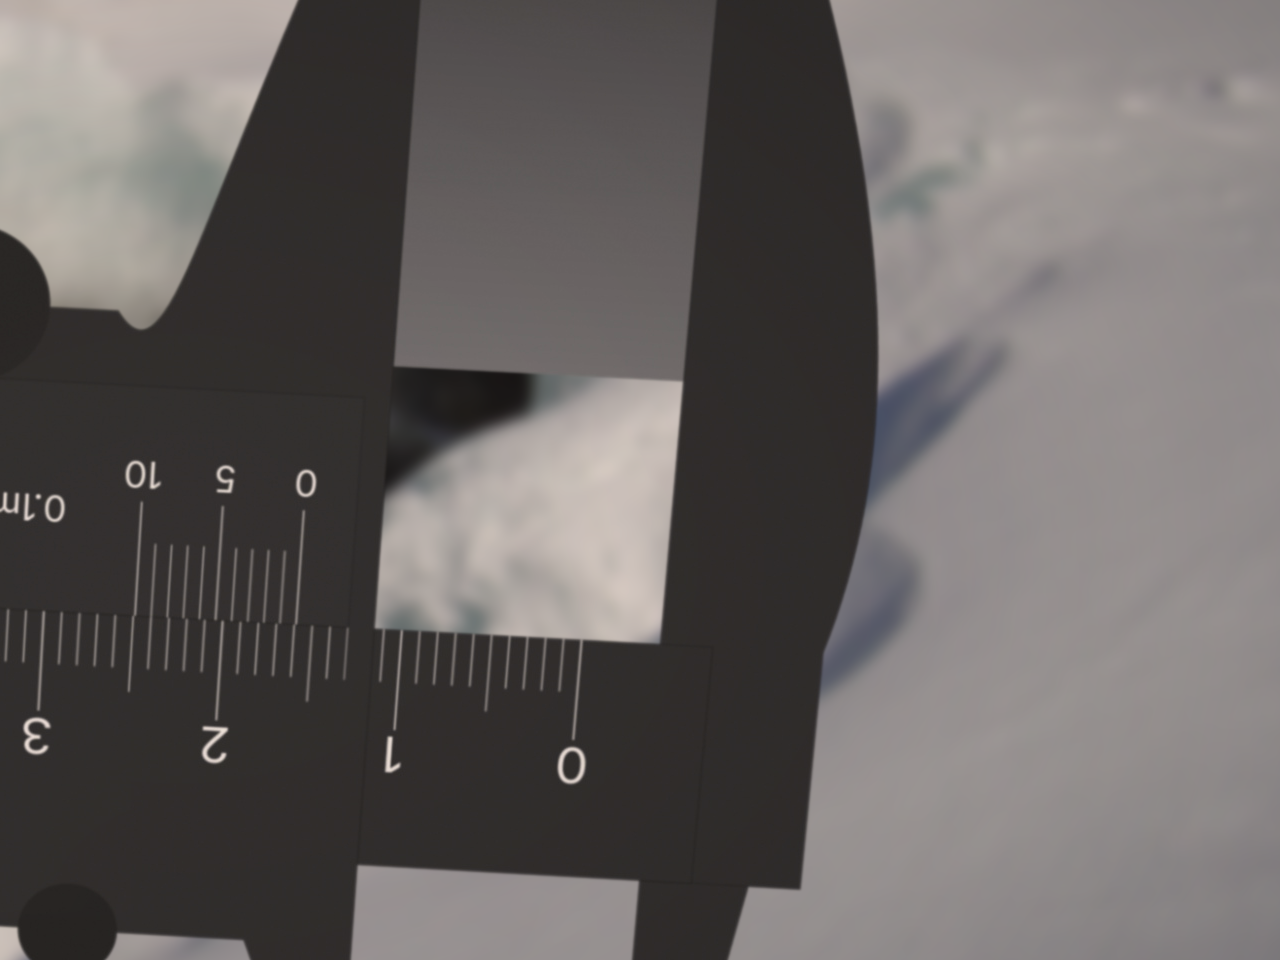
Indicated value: 15.9 mm
